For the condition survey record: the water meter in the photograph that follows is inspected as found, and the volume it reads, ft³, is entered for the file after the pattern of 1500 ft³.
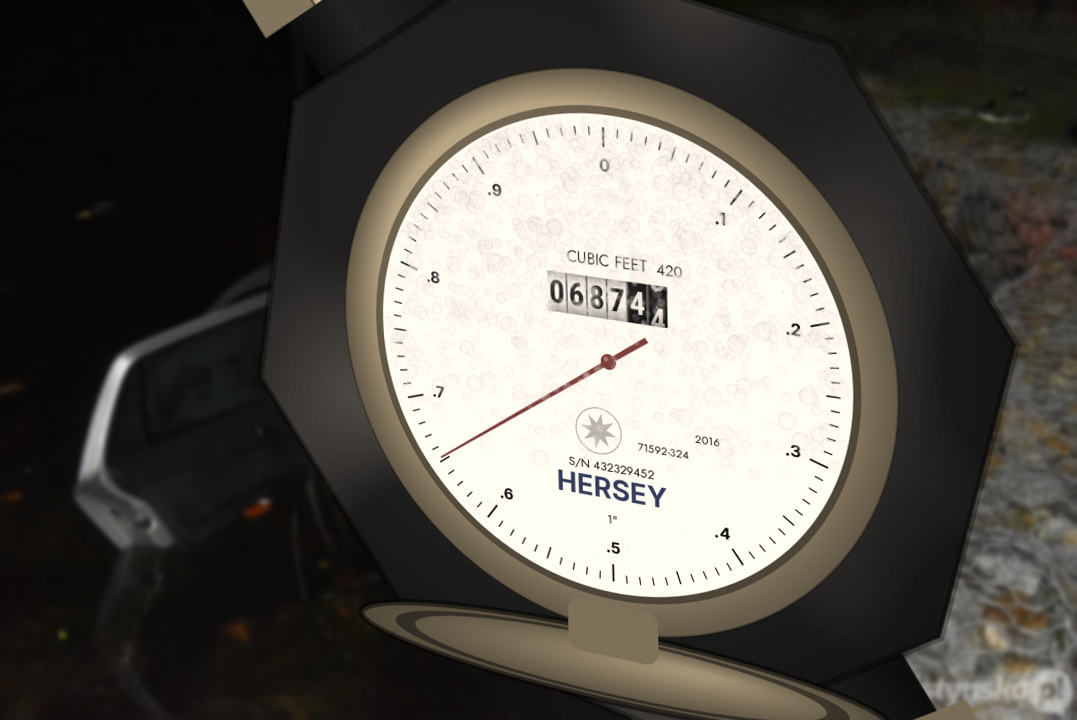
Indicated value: 68743.65 ft³
